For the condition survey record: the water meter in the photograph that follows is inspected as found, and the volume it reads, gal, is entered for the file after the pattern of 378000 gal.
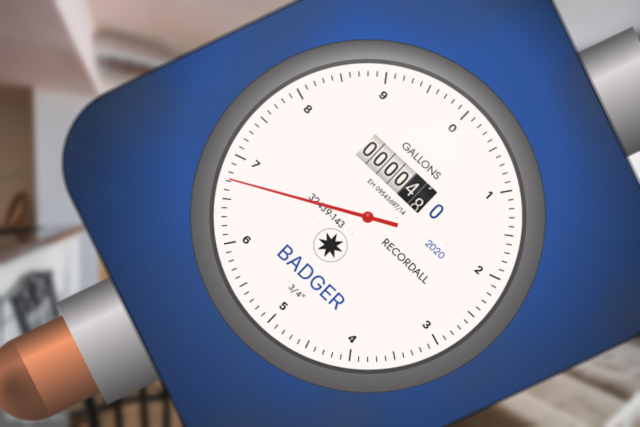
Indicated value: 476.7 gal
